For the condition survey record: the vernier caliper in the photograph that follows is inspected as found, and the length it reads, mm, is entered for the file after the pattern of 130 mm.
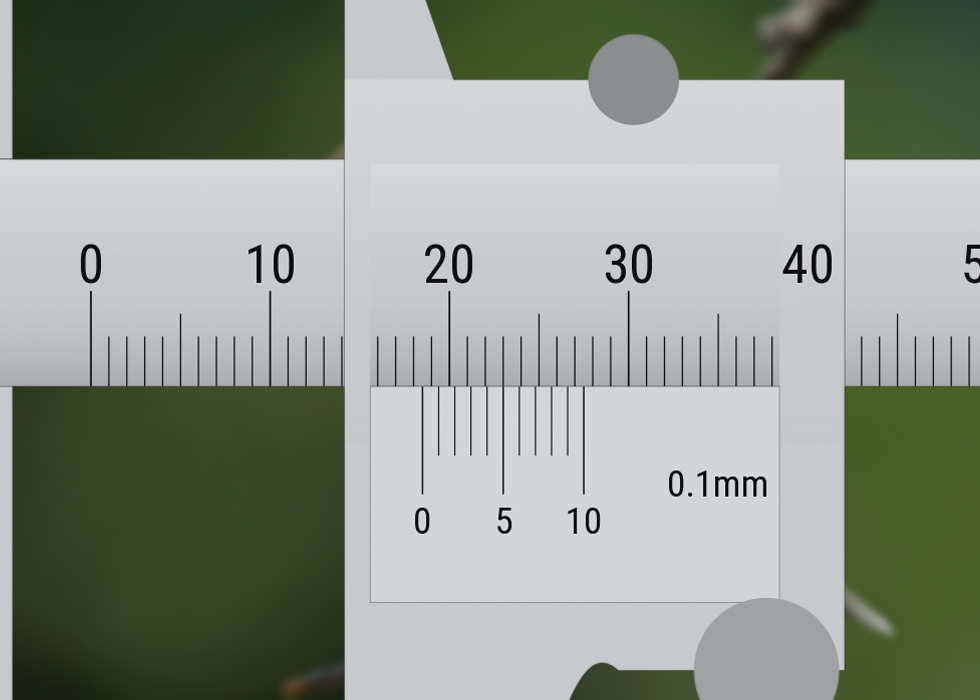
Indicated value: 18.5 mm
